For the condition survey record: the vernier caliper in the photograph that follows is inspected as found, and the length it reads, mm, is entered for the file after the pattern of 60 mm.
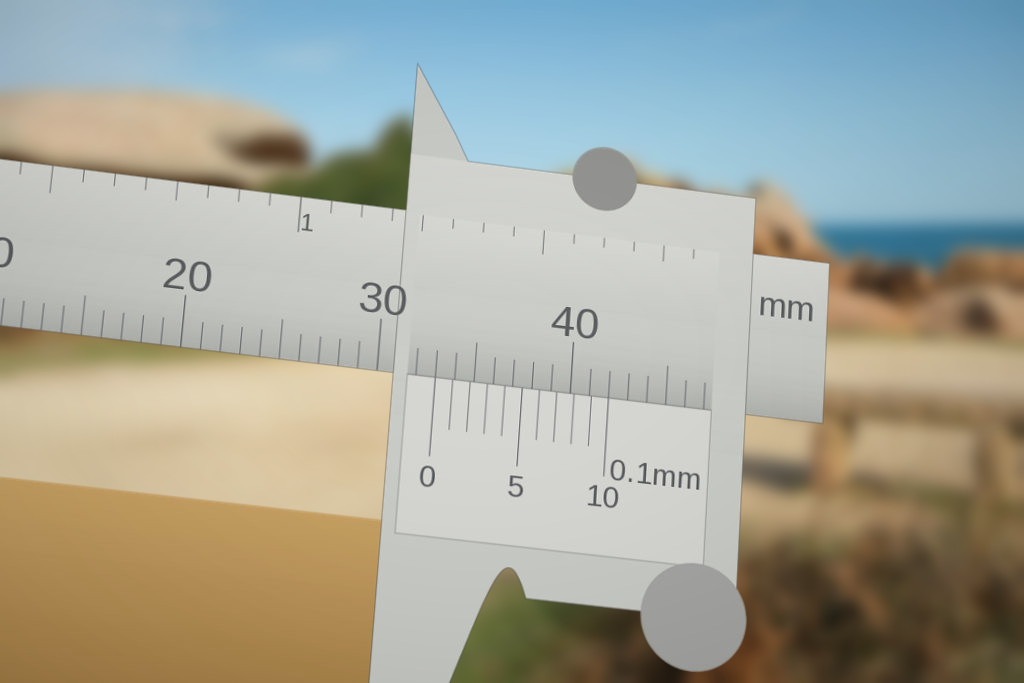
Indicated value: 33.0 mm
